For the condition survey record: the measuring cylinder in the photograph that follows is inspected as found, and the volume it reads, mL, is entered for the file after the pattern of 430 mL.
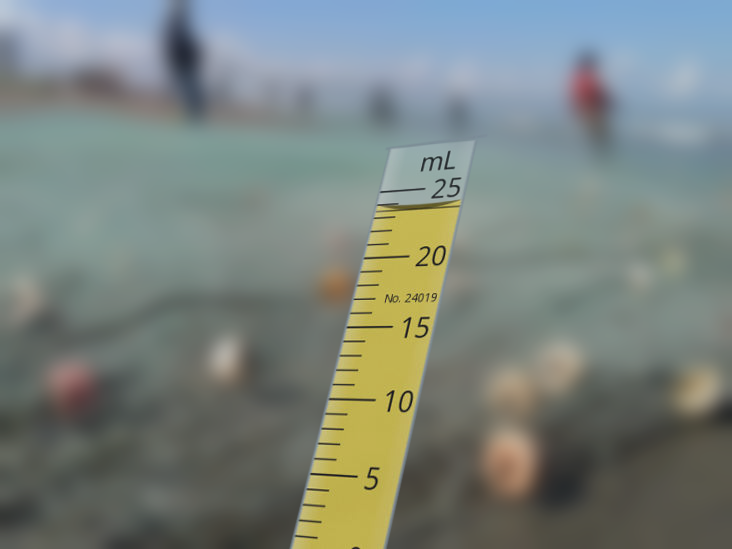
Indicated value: 23.5 mL
